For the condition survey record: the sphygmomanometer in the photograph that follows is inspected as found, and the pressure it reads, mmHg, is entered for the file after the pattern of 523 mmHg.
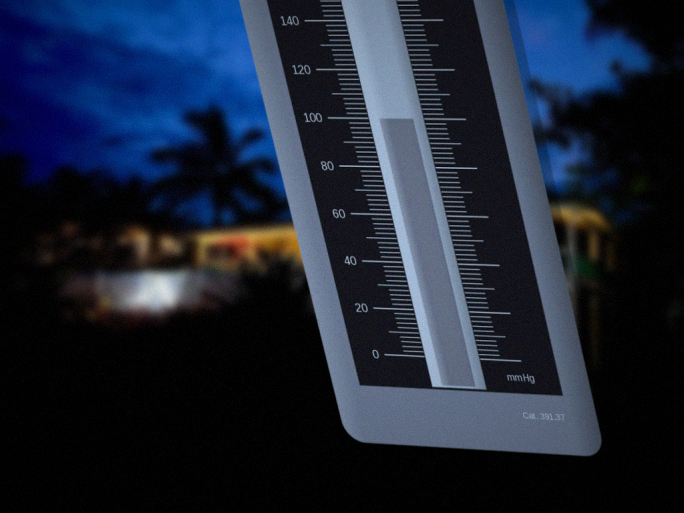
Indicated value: 100 mmHg
